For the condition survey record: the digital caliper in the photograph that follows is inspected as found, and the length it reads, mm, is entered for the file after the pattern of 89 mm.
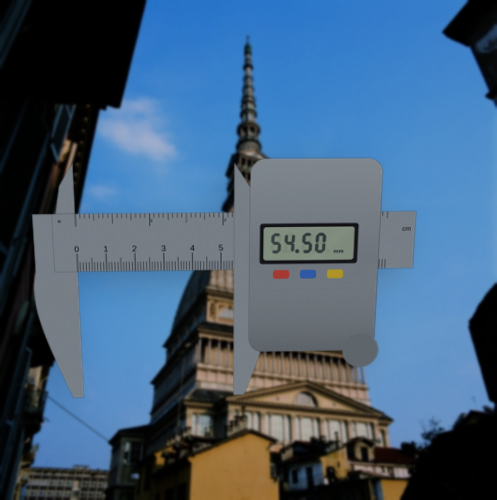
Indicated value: 54.50 mm
